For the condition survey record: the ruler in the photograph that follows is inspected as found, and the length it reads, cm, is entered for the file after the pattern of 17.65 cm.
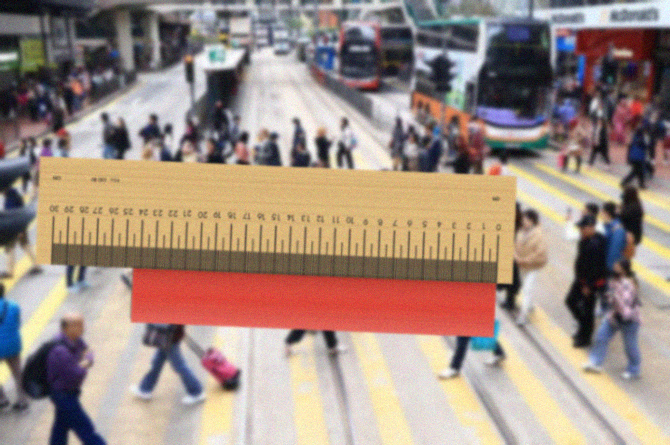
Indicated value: 24.5 cm
